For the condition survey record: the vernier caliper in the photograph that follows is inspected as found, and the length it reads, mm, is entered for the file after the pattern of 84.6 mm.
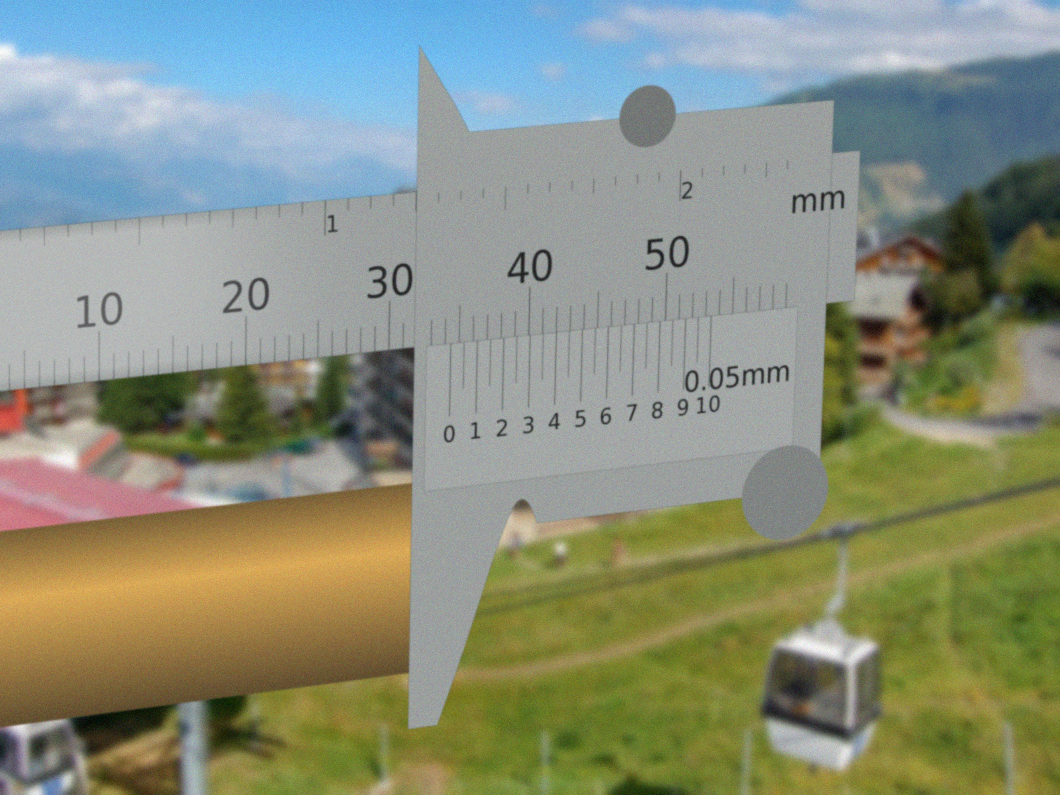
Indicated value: 34.4 mm
